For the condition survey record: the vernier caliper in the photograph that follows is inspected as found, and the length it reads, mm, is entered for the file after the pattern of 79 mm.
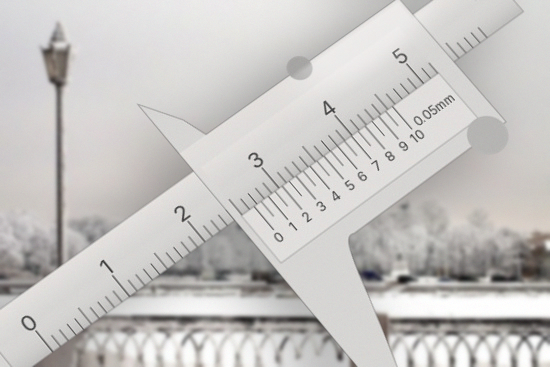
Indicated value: 26.6 mm
